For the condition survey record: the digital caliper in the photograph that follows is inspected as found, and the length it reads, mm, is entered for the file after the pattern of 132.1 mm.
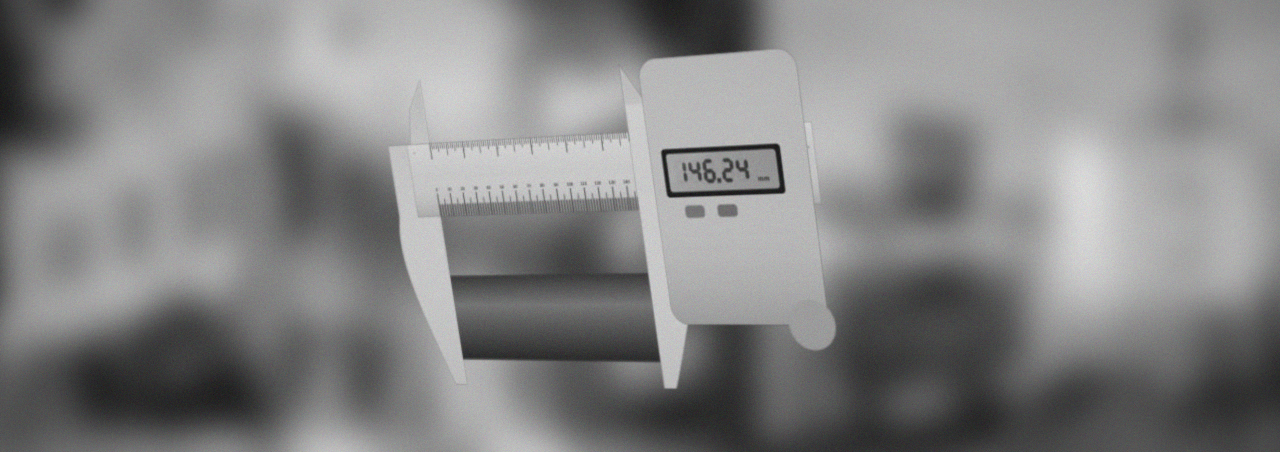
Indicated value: 146.24 mm
